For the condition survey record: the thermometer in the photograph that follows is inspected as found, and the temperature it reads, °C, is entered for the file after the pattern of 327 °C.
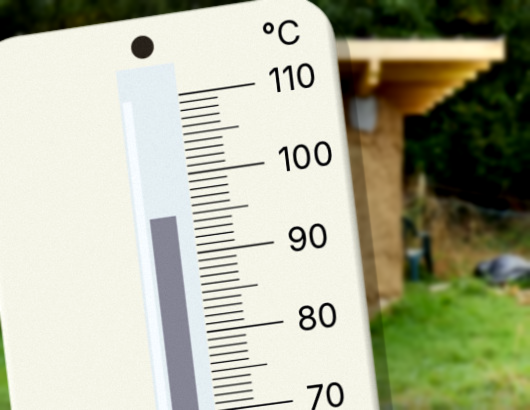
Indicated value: 95 °C
